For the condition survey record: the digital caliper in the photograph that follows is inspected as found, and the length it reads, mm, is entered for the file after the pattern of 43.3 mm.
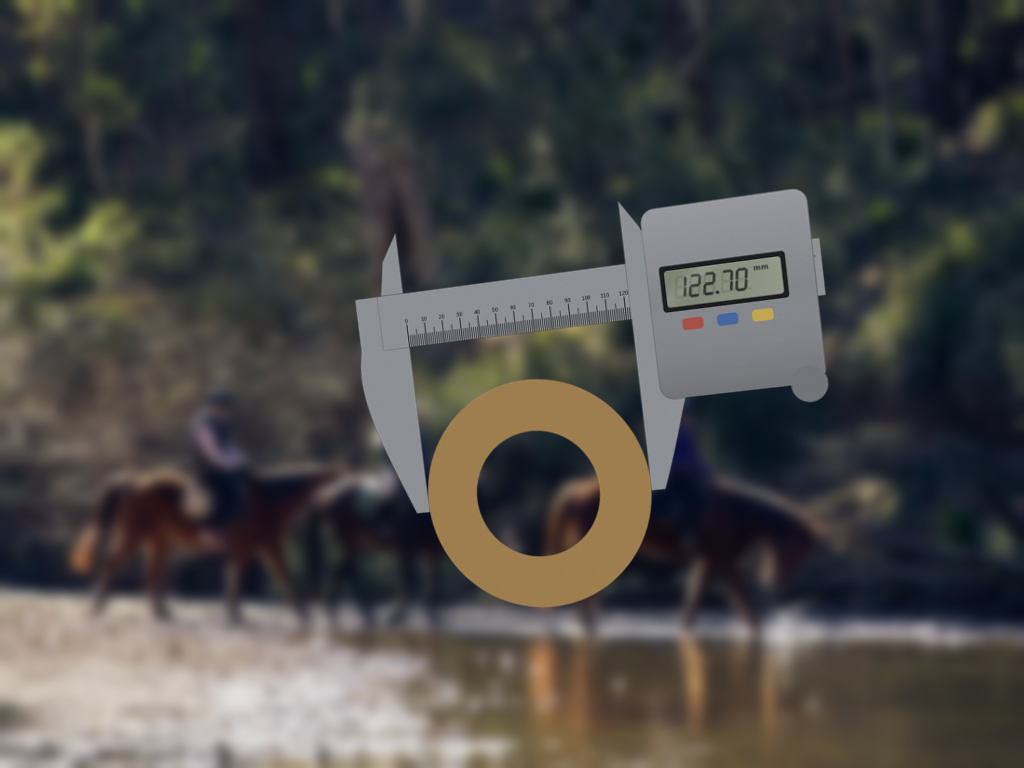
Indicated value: 122.70 mm
